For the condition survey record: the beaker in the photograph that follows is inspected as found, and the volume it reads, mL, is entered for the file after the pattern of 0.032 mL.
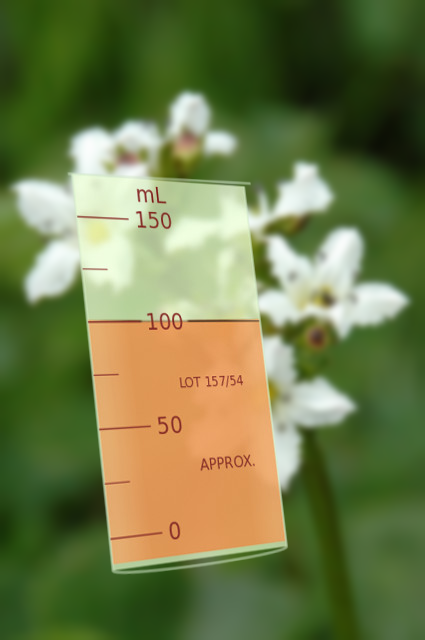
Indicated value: 100 mL
